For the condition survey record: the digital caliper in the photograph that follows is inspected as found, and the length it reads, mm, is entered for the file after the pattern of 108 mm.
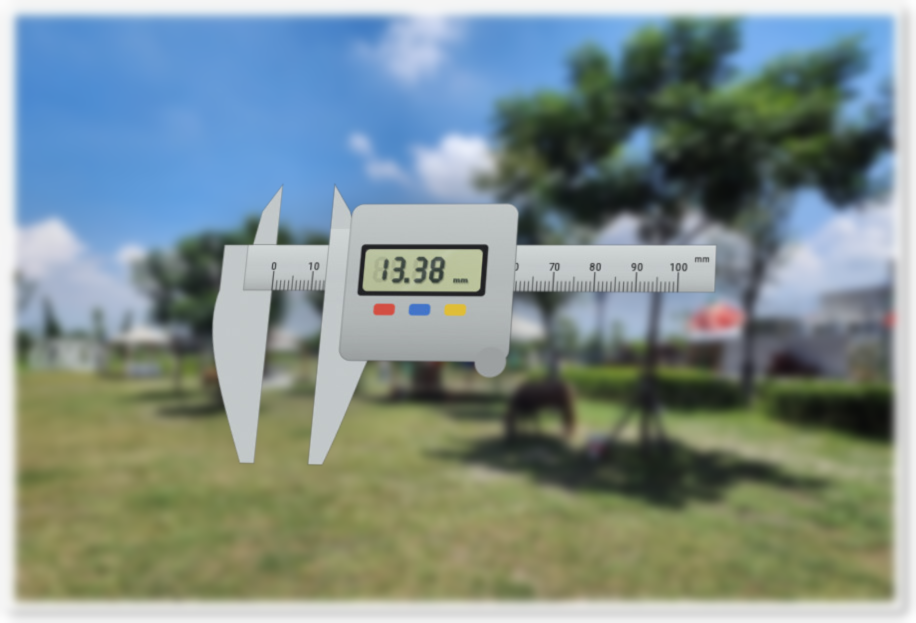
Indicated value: 13.38 mm
